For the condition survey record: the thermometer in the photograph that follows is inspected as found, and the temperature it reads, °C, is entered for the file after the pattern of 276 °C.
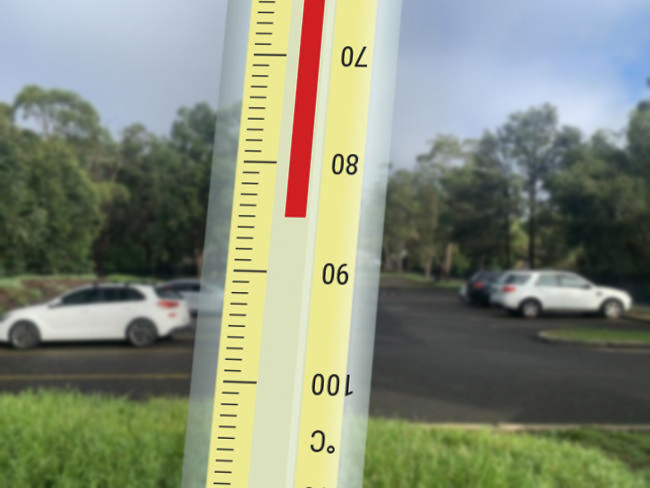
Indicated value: 85 °C
